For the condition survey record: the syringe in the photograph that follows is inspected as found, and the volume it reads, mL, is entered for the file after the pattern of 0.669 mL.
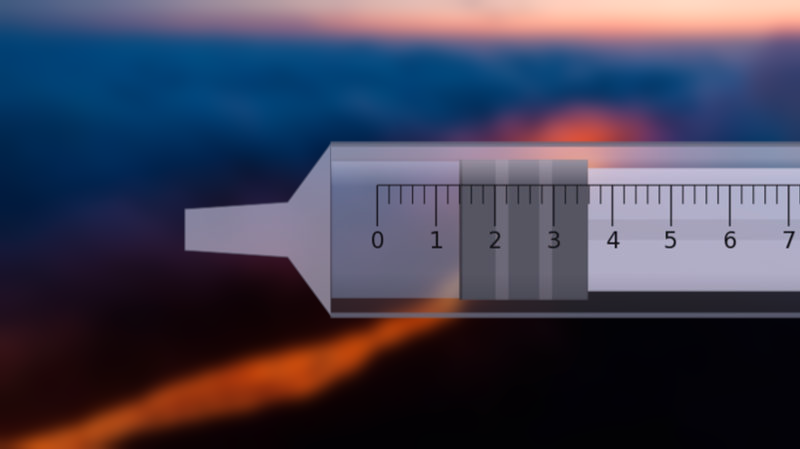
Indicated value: 1.4 mL
